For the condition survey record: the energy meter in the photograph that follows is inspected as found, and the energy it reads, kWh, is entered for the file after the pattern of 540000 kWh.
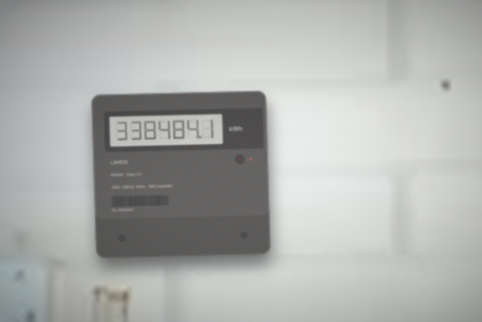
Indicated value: 338484.1 kWh
